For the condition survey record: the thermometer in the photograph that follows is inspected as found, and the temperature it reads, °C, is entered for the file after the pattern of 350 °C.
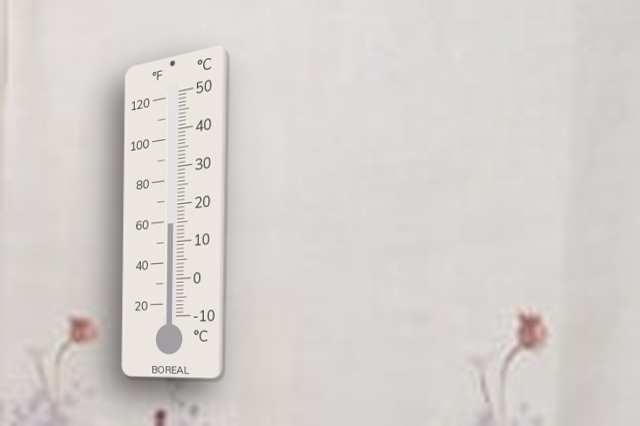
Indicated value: 15 °C
